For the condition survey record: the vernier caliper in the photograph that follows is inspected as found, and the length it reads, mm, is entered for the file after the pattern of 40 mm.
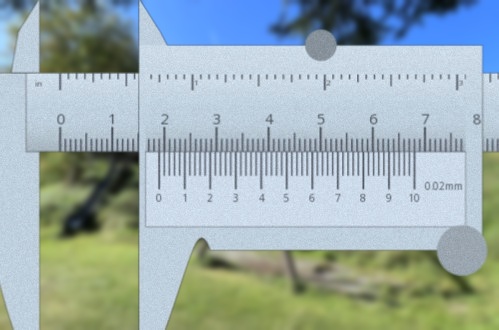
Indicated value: 19.0 mm
